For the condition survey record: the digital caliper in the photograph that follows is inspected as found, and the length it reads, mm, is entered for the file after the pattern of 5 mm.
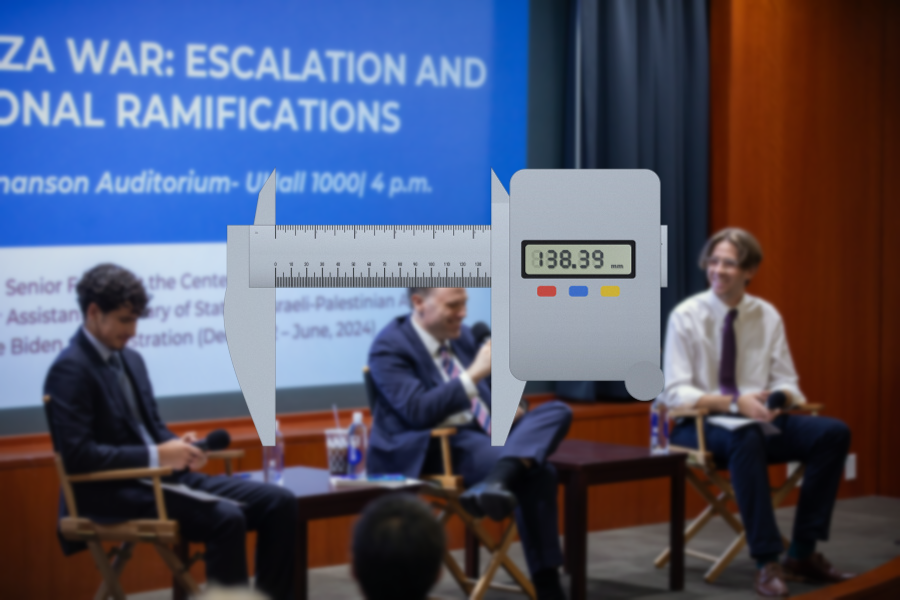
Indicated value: 138.39 mm
